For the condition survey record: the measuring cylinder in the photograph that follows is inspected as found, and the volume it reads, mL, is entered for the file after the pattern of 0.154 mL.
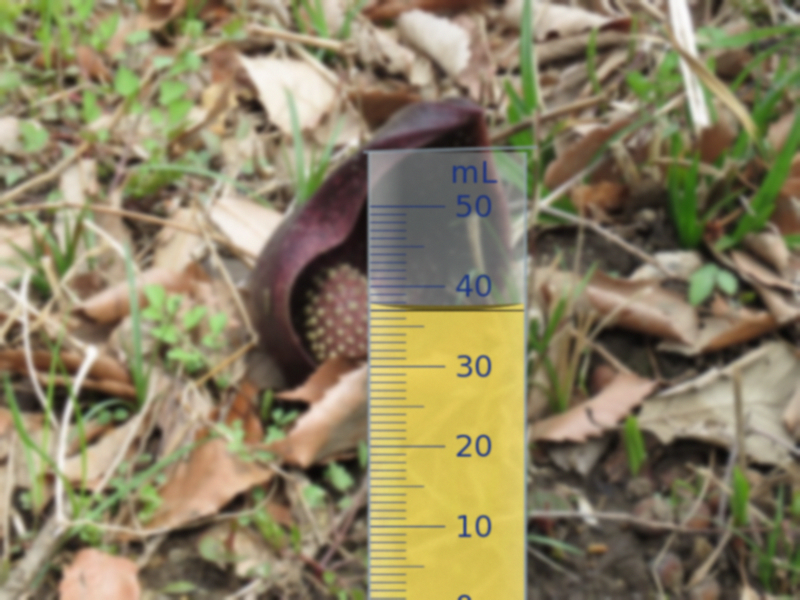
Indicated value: 37 mL
